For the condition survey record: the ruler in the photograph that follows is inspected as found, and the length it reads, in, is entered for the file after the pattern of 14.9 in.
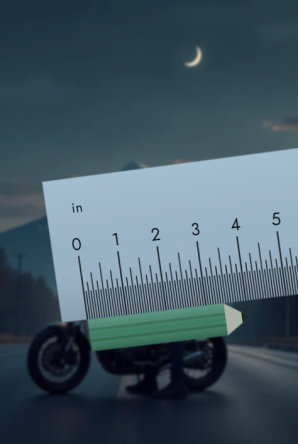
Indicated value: 4 in
